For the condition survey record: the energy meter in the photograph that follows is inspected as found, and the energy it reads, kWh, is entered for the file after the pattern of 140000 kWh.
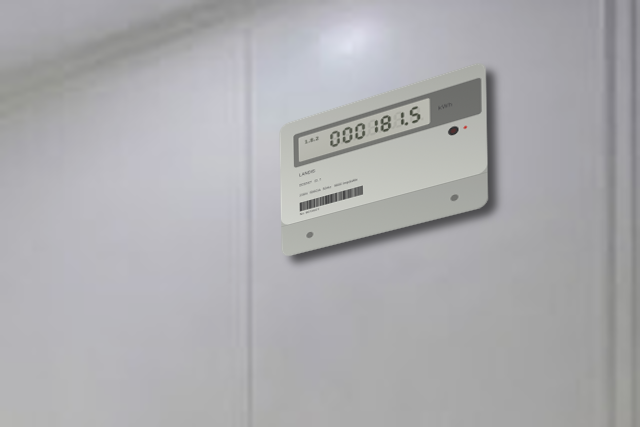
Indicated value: 181.5 kWh
